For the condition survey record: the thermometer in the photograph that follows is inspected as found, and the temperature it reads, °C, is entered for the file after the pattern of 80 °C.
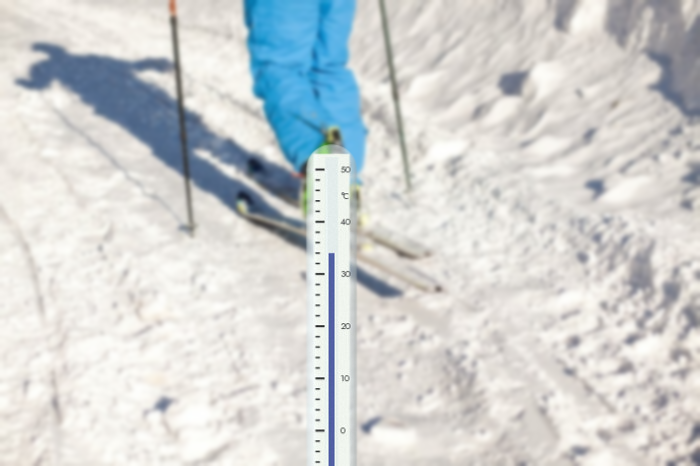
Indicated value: 34 °C
